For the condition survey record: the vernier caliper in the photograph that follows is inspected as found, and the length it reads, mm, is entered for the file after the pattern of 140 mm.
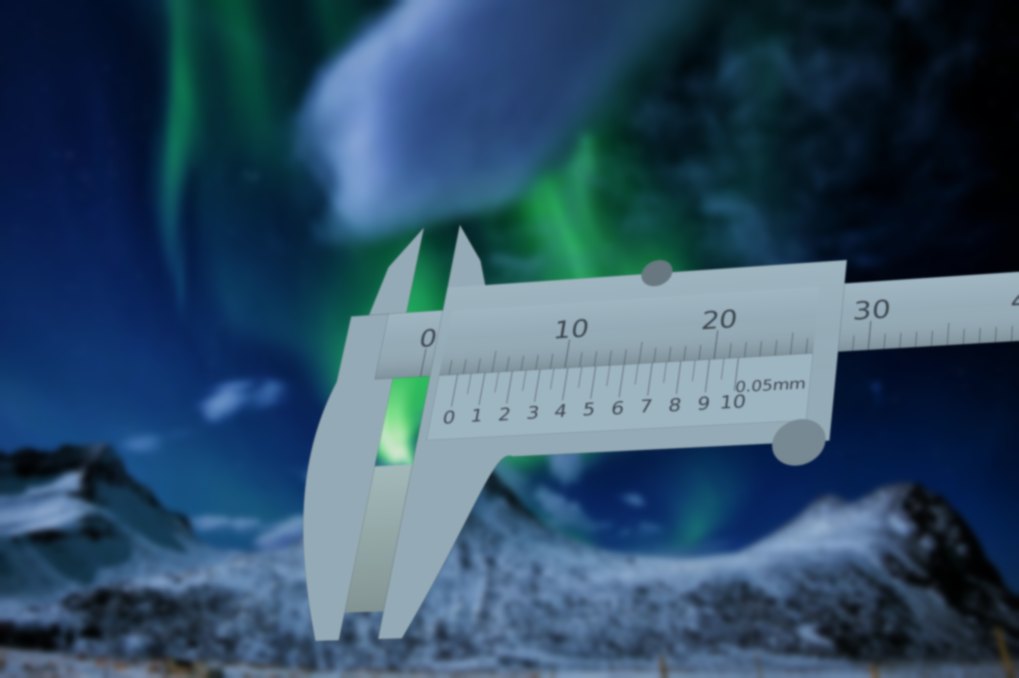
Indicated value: 2.6 mm
